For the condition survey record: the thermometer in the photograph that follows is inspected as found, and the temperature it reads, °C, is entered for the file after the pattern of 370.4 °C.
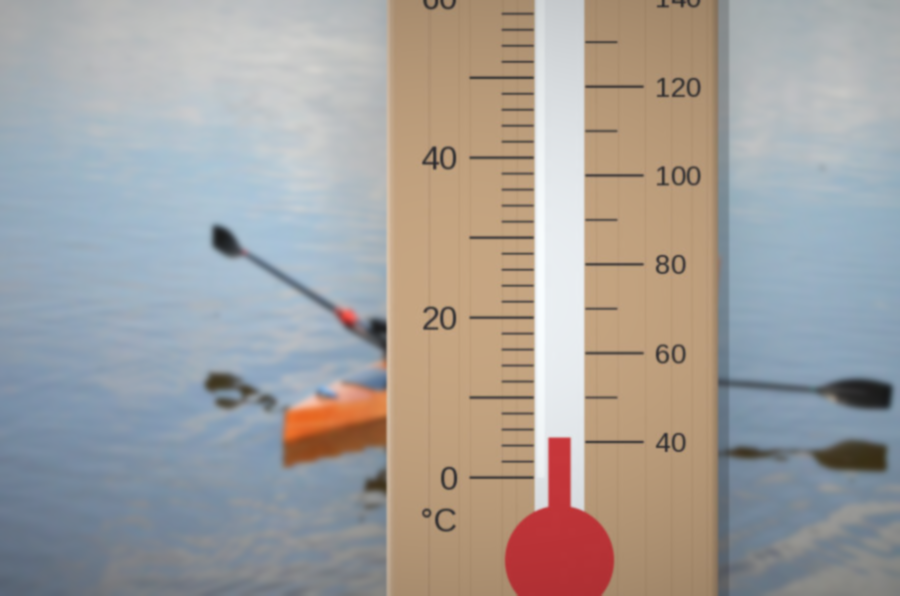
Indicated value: 5 °C
